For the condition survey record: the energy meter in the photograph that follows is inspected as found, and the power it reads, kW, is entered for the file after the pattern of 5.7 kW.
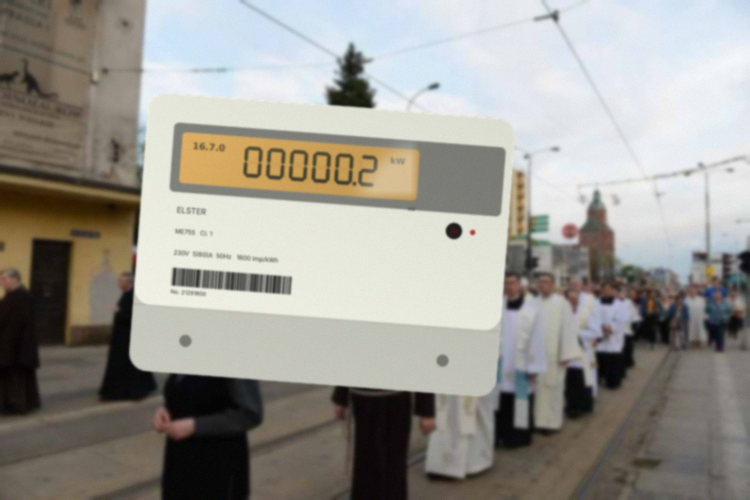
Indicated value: 0.2 kW
